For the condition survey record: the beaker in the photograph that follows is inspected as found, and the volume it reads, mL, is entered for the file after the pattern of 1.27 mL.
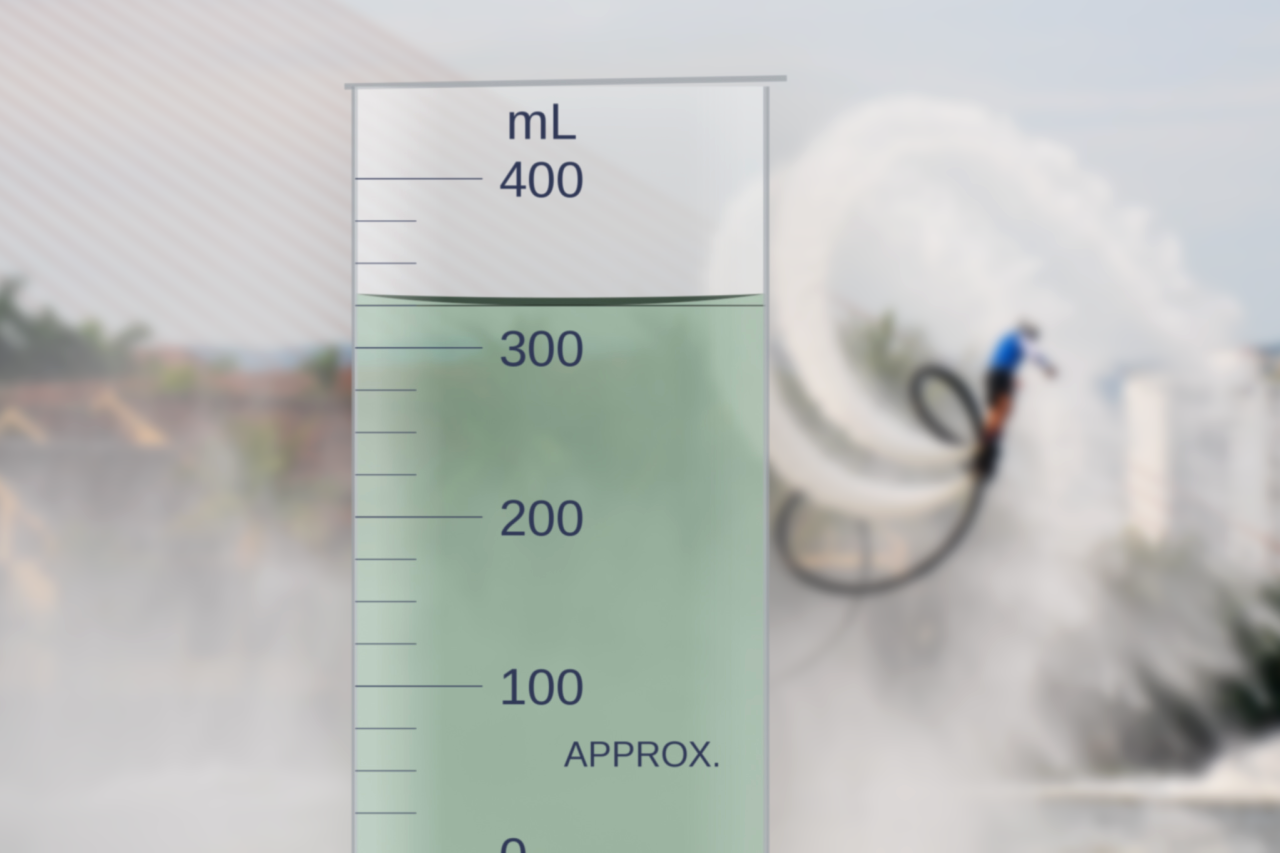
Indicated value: 325 mL
